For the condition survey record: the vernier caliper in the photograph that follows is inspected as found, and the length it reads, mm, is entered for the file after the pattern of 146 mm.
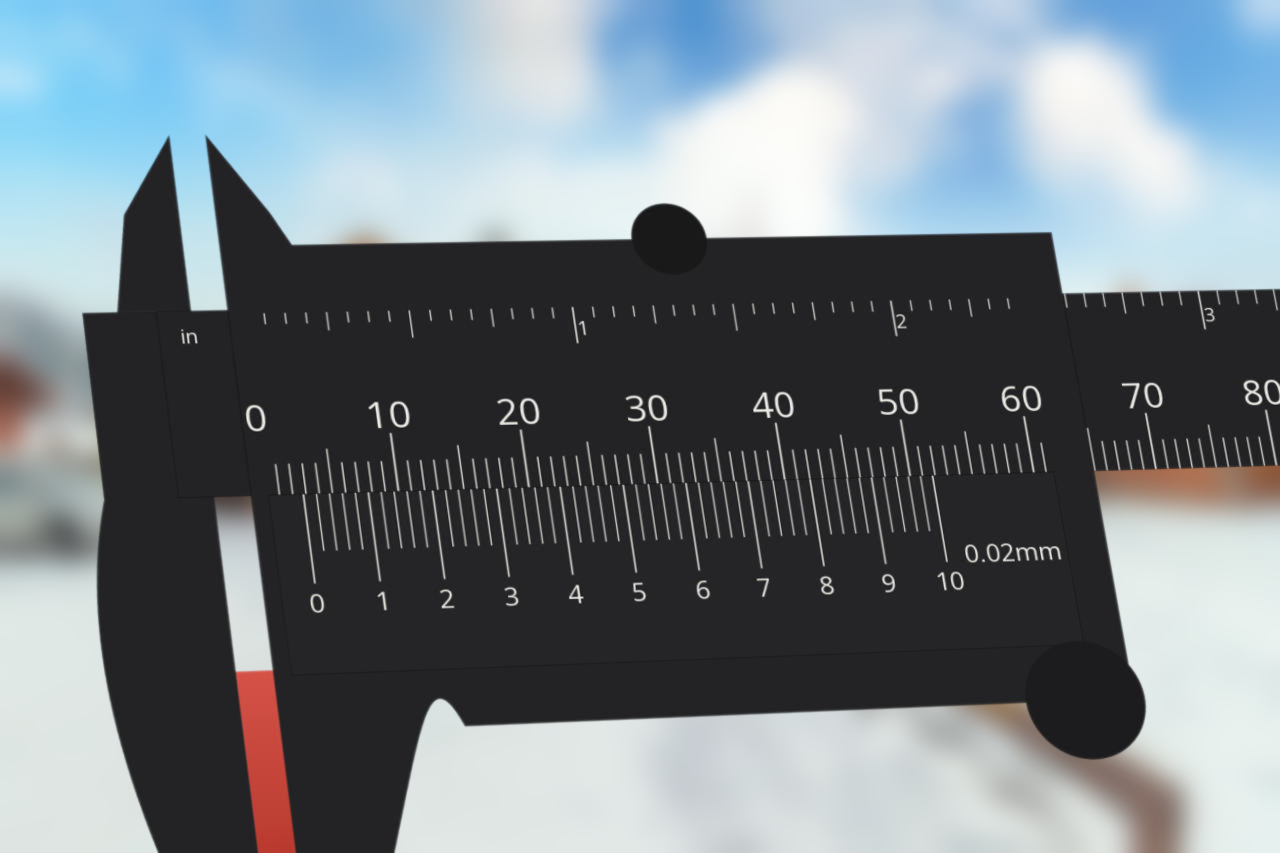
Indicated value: 2.8 mm
